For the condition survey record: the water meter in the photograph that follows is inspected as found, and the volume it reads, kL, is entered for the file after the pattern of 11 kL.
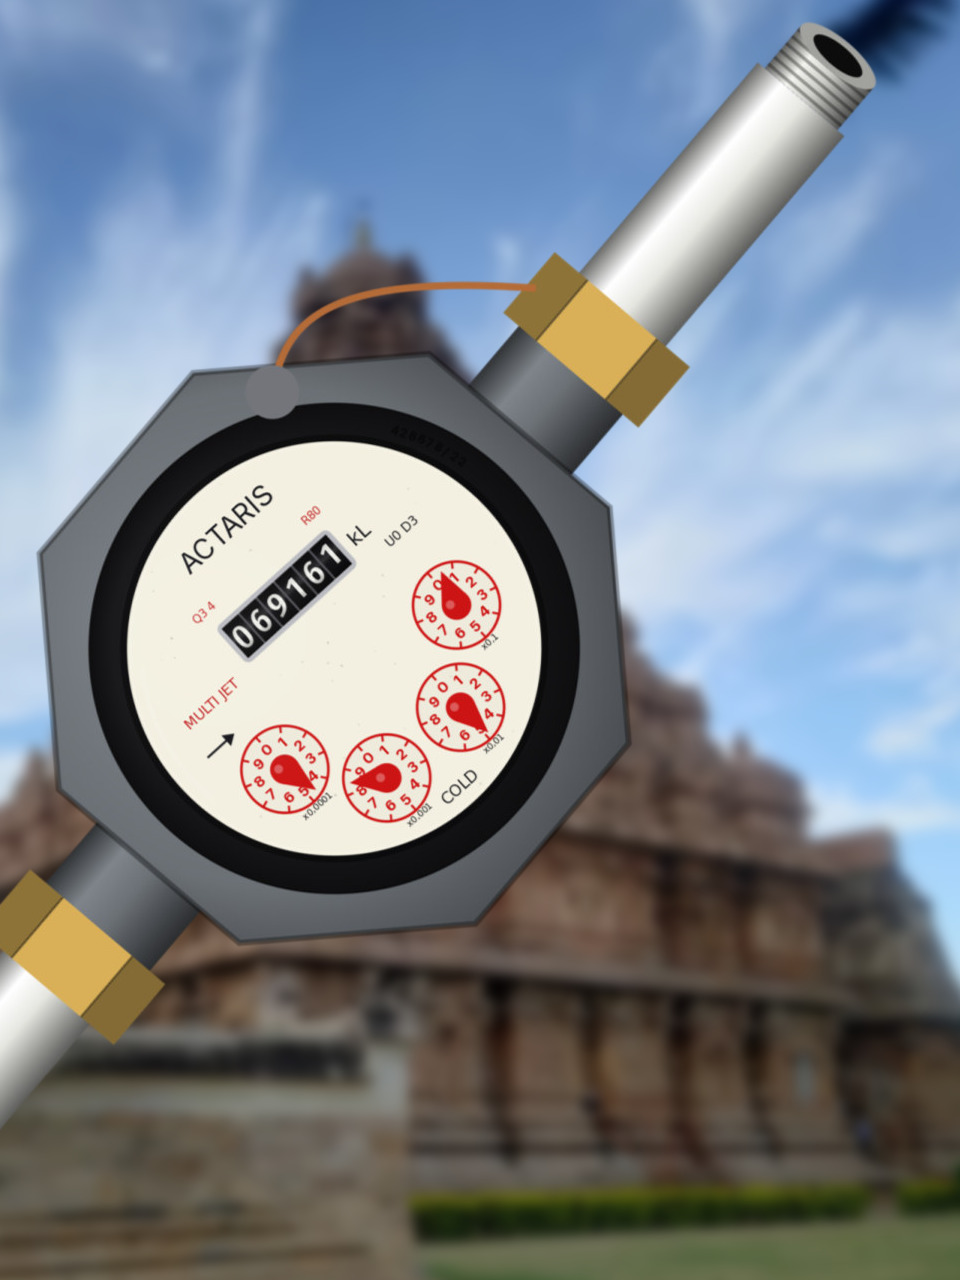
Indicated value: 69161.0484 kL
